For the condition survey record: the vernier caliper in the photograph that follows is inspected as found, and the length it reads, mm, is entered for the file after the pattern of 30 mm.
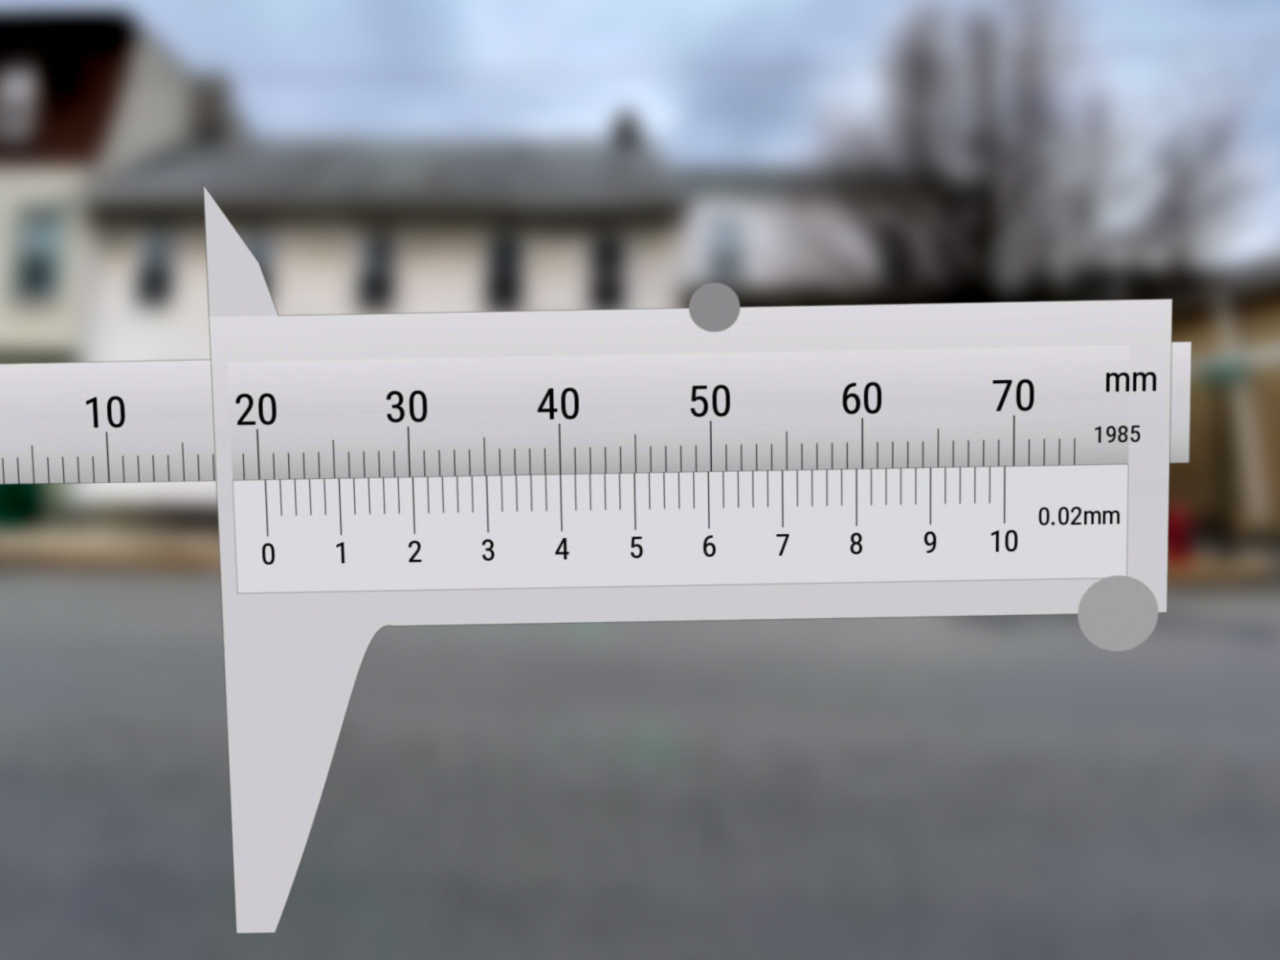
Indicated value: 20.4 mm
